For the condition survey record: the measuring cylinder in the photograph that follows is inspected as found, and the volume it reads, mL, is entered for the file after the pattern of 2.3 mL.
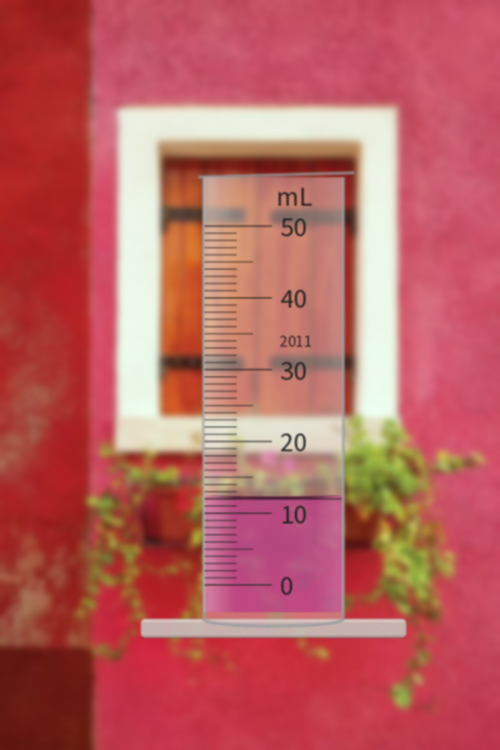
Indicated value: 12 mL
